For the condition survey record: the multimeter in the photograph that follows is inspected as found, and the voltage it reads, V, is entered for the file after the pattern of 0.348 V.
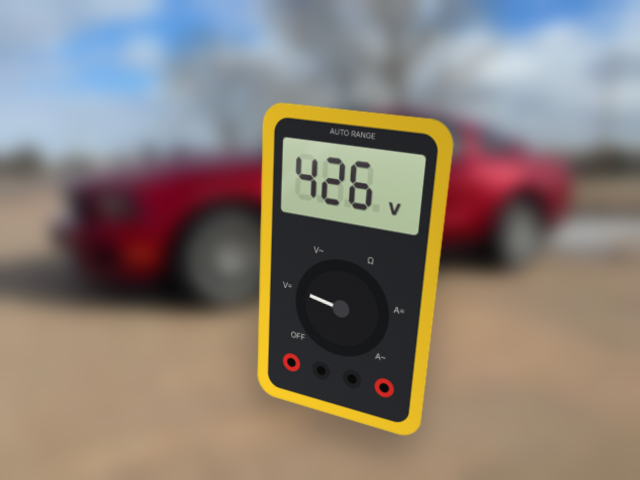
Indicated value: 426 V
